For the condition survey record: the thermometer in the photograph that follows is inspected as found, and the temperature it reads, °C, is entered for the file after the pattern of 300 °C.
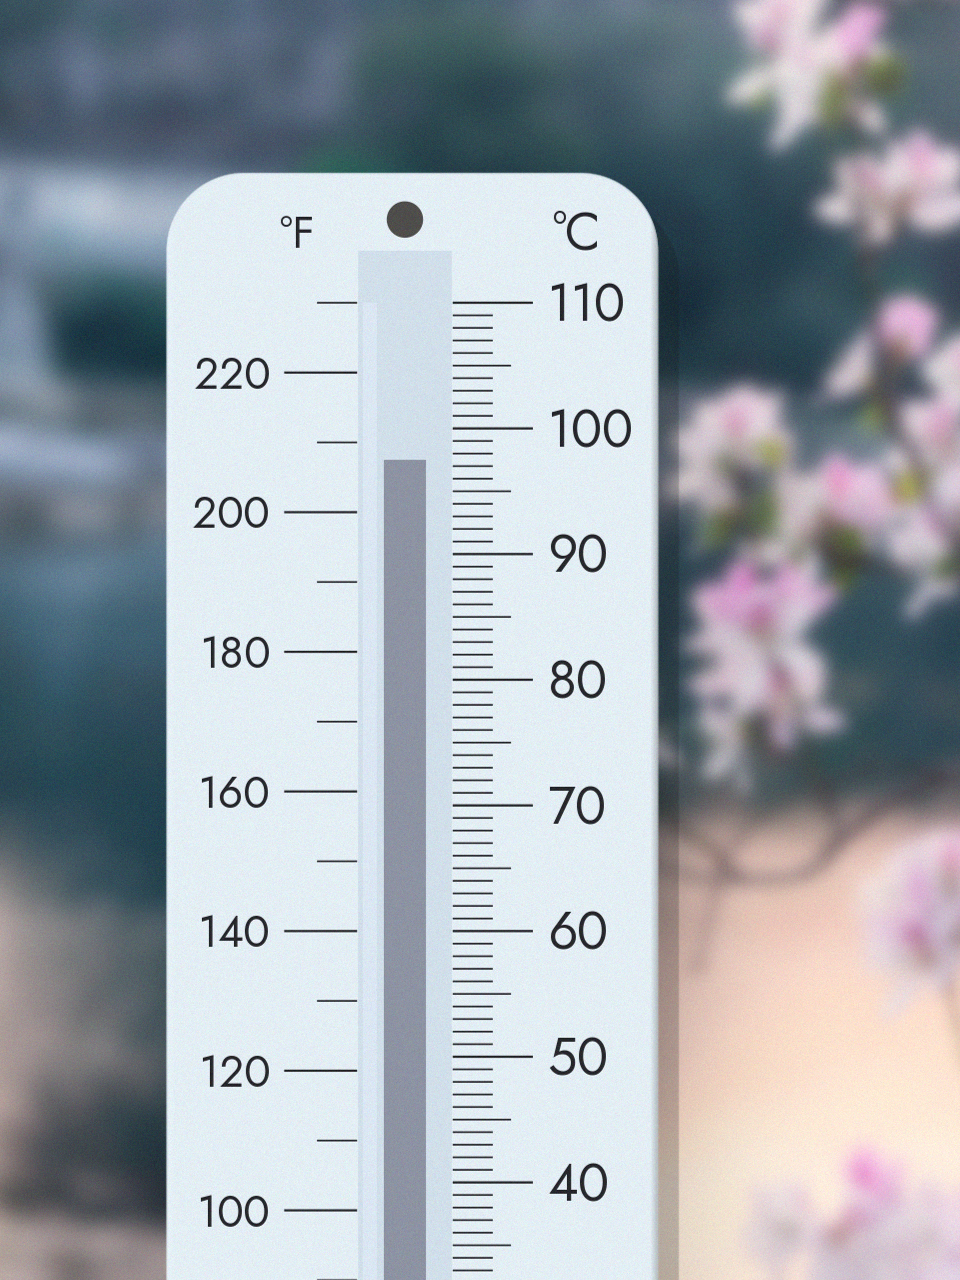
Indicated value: 97.5 °C
